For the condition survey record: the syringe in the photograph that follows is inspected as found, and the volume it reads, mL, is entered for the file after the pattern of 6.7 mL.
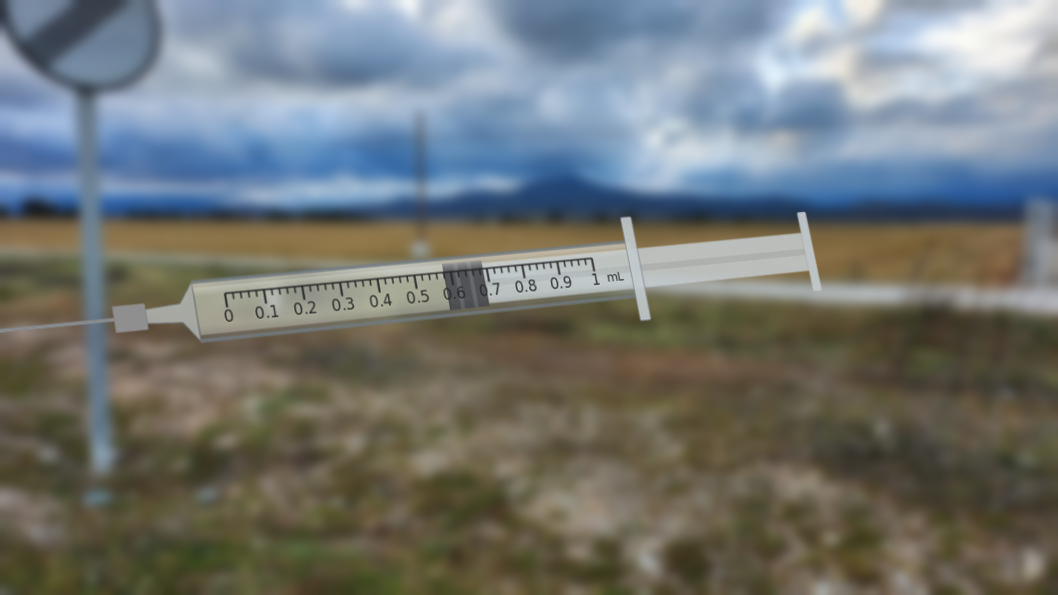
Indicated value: 0.58 mL
